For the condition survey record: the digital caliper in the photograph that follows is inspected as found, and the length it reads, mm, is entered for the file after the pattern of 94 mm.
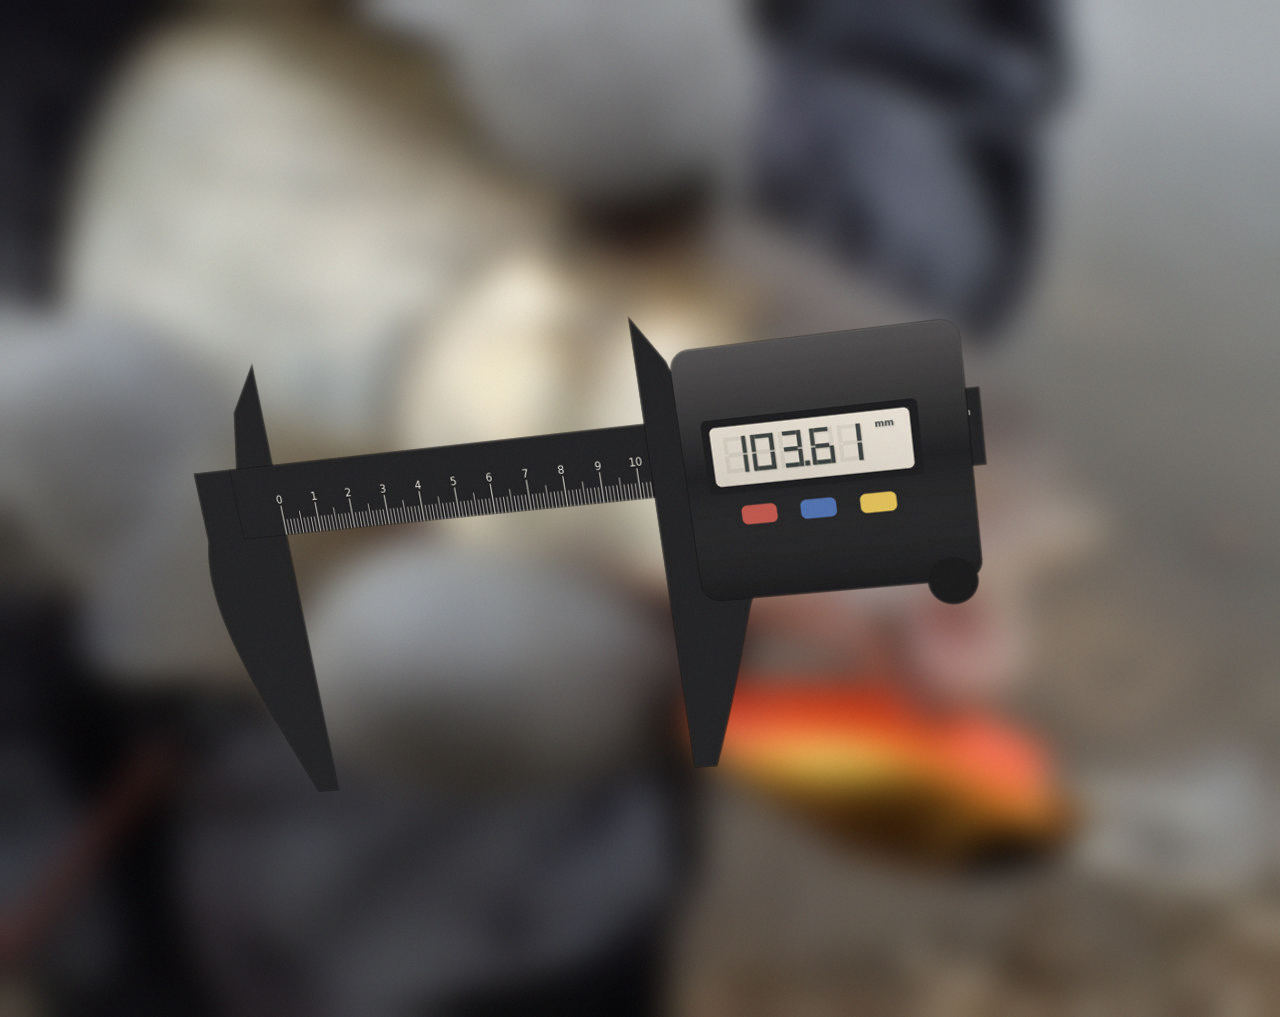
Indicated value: 103.61 mm
